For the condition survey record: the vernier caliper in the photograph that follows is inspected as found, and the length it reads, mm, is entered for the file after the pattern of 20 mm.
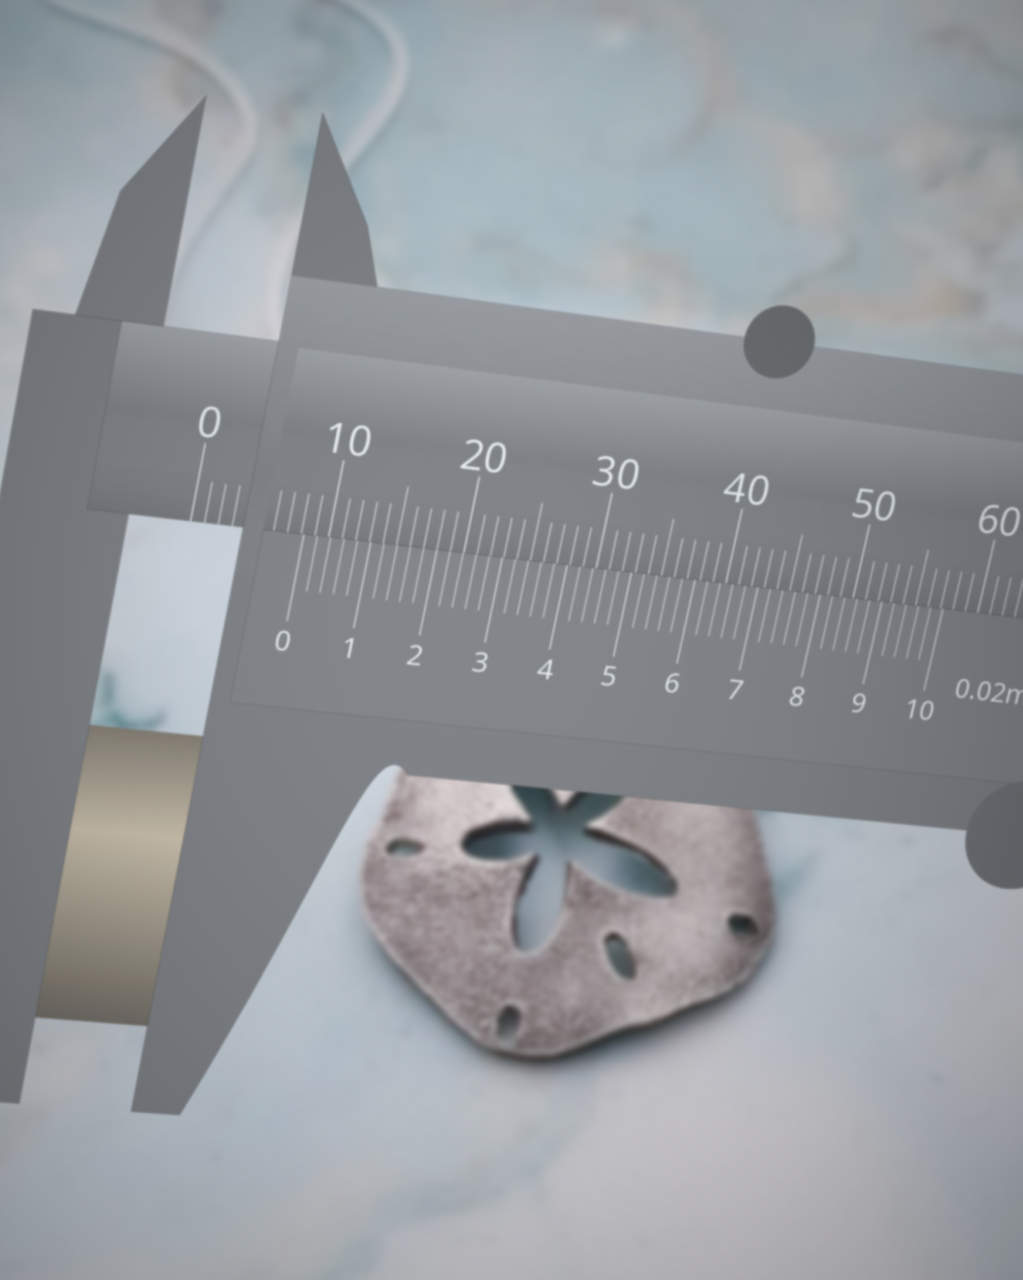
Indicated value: 8.2 mm
